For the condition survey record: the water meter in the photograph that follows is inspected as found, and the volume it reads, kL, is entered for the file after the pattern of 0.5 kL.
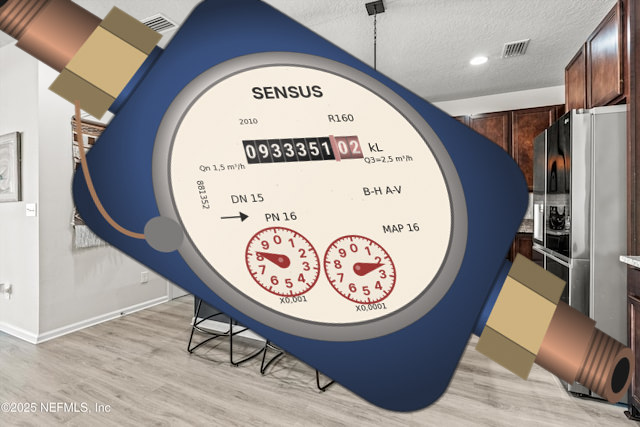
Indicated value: 933351.0282 kL
